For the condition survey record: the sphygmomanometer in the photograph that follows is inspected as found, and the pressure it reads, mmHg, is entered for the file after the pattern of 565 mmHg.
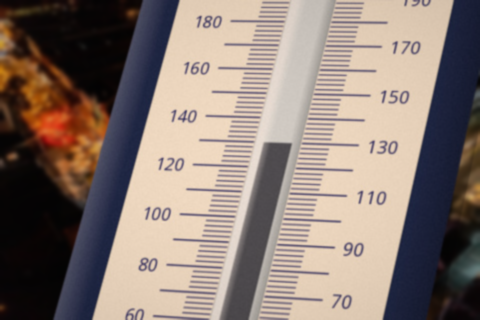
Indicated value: 130 mmHg
